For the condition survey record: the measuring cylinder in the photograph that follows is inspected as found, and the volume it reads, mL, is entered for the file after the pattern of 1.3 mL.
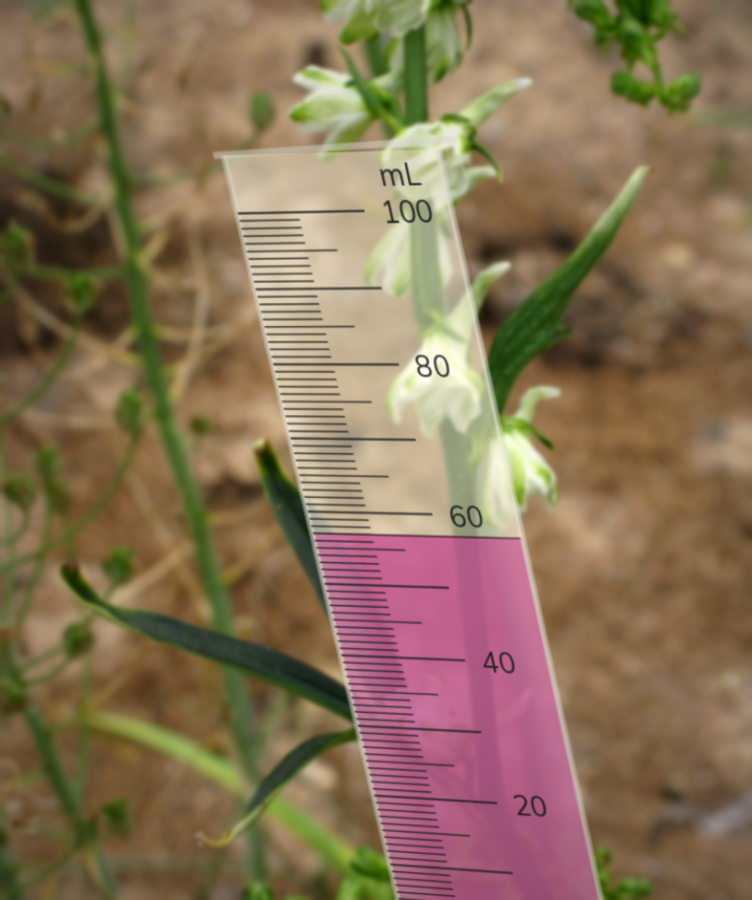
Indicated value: 57 mL
